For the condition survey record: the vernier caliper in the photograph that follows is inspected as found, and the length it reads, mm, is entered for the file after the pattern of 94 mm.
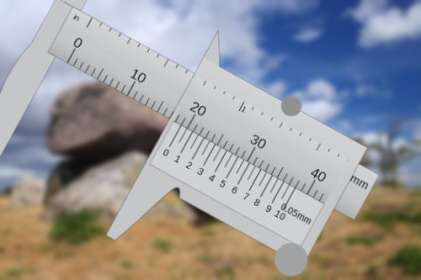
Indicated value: 19.0 mm
